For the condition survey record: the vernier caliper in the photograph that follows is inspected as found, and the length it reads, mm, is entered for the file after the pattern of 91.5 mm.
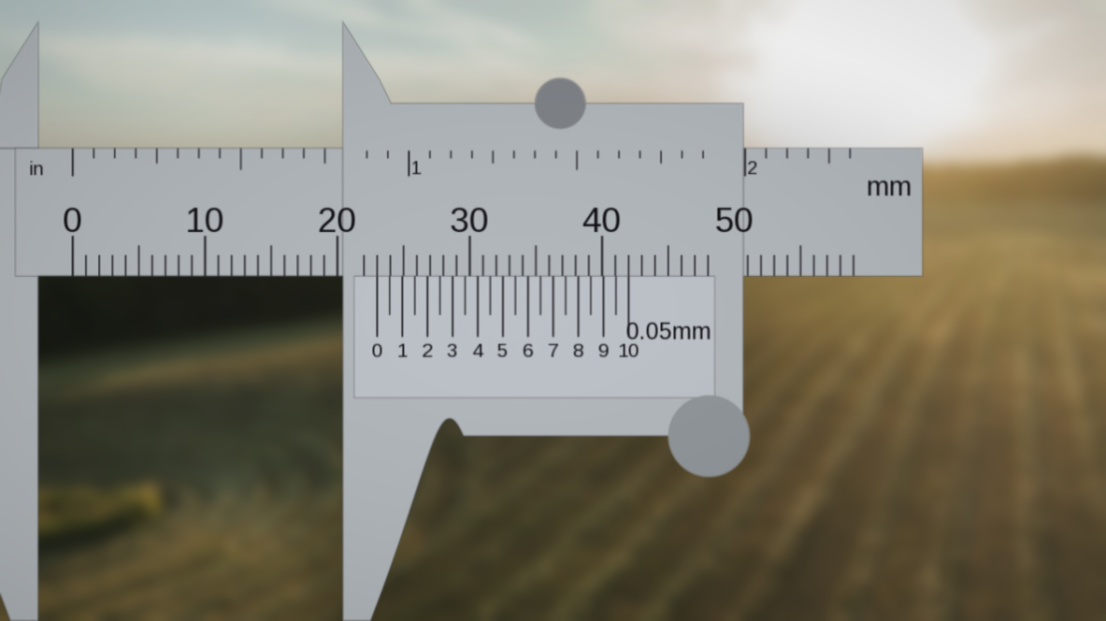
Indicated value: 23.0 mm
